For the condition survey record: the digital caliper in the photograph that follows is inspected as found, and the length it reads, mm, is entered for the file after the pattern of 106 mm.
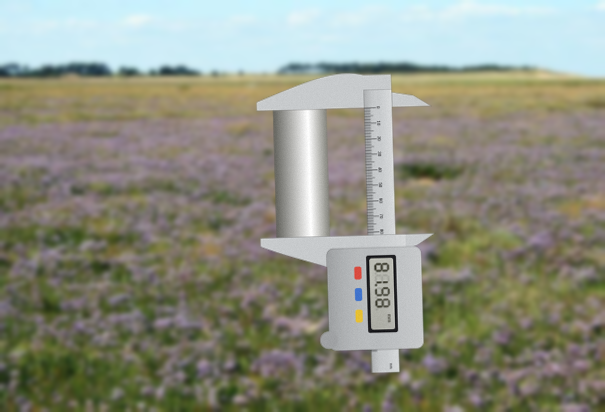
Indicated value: 81.98 mm
